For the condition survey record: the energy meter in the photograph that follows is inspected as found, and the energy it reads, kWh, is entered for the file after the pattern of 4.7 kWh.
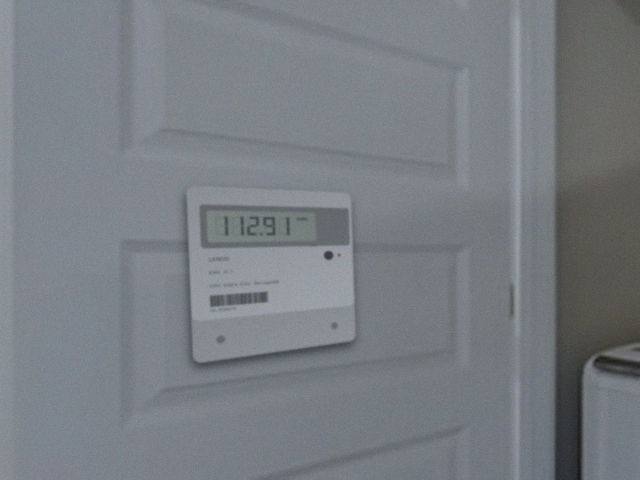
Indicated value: 112.91 kWh
